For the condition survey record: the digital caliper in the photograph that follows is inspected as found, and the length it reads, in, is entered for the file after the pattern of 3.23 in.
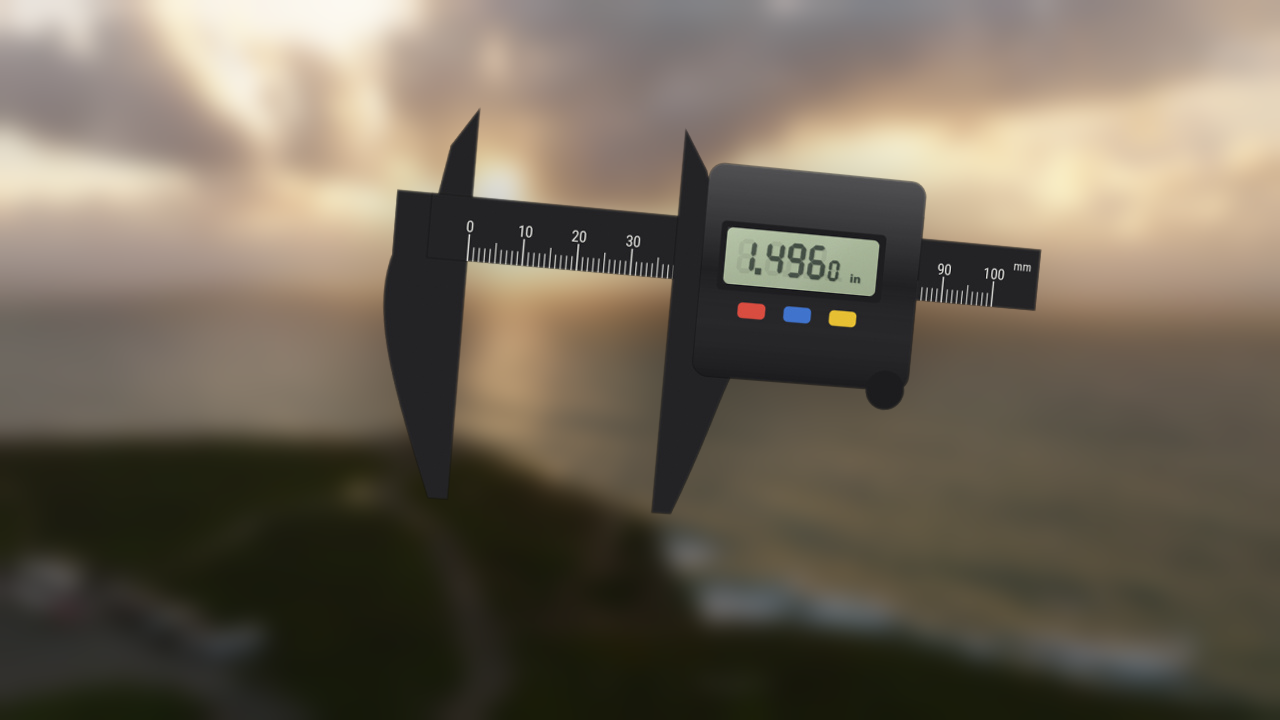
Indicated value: 1.4960 in
